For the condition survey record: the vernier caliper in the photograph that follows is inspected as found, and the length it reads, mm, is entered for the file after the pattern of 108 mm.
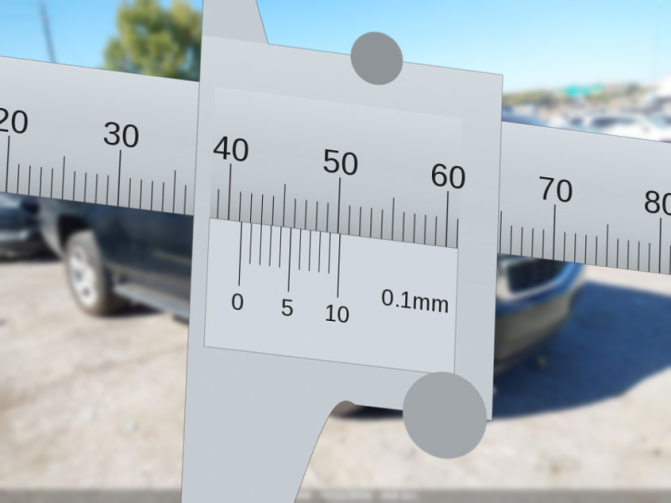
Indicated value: 41.2 mm
